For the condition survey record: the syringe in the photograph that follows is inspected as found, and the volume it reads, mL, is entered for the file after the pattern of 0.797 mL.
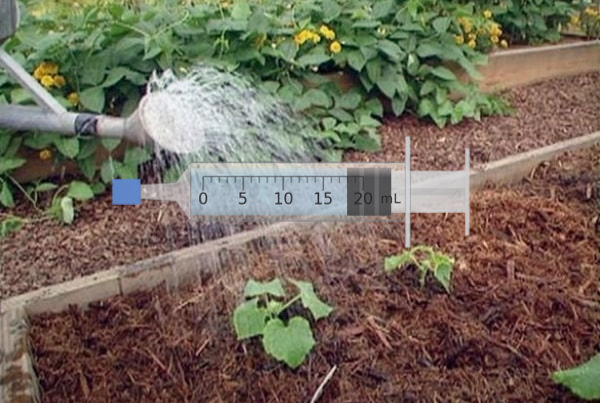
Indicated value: 18 mL
